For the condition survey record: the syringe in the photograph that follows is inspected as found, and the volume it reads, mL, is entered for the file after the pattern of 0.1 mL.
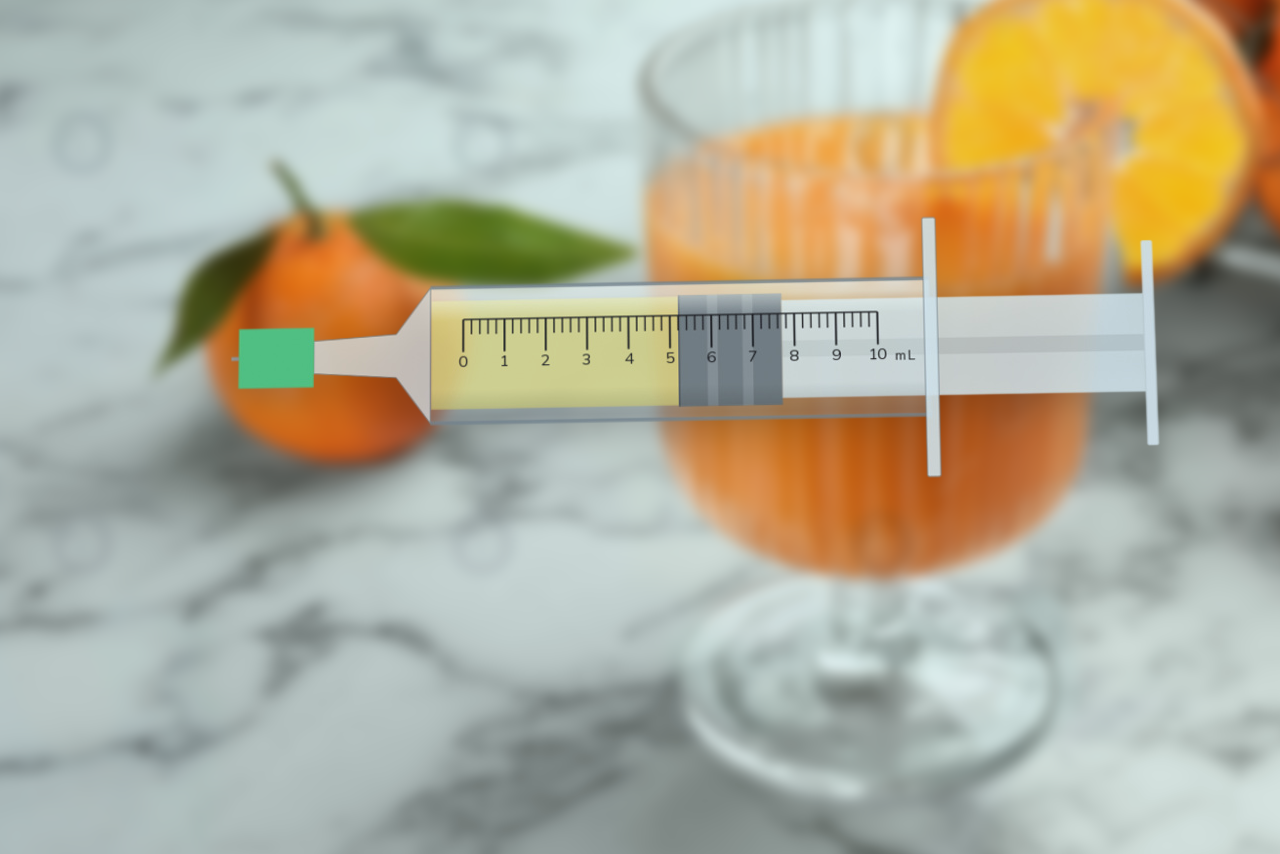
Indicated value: 5.2 mL
